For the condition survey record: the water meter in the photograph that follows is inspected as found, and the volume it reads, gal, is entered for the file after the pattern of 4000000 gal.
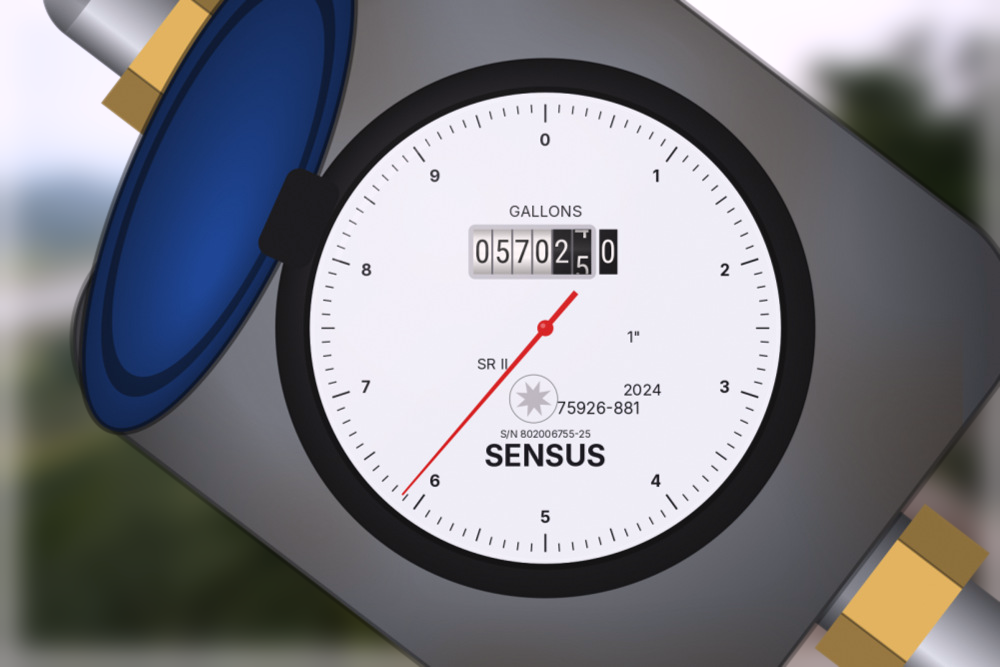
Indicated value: 570246.1 gal
